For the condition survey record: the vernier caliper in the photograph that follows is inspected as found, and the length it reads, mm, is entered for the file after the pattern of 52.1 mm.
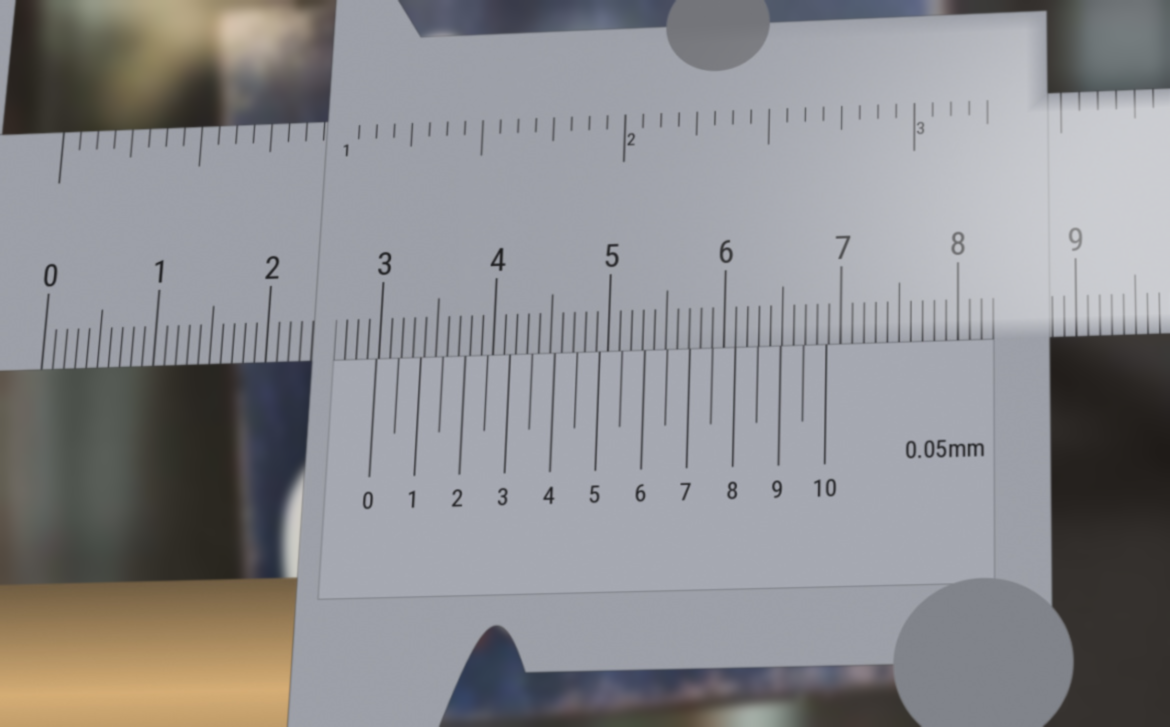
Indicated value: 29.8 mm
